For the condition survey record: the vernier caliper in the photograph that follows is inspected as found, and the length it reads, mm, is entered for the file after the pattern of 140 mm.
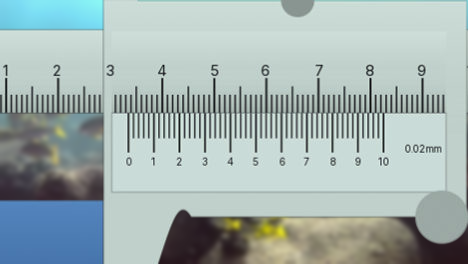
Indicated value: 33.5 mm
